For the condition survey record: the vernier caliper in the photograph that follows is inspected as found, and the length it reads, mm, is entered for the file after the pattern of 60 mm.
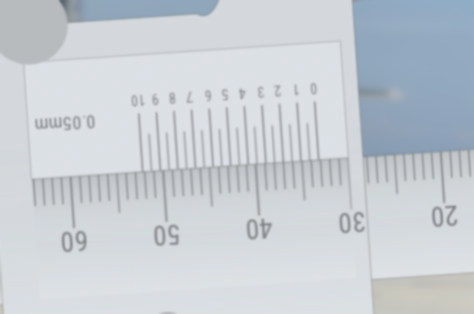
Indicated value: 33.2 mm
